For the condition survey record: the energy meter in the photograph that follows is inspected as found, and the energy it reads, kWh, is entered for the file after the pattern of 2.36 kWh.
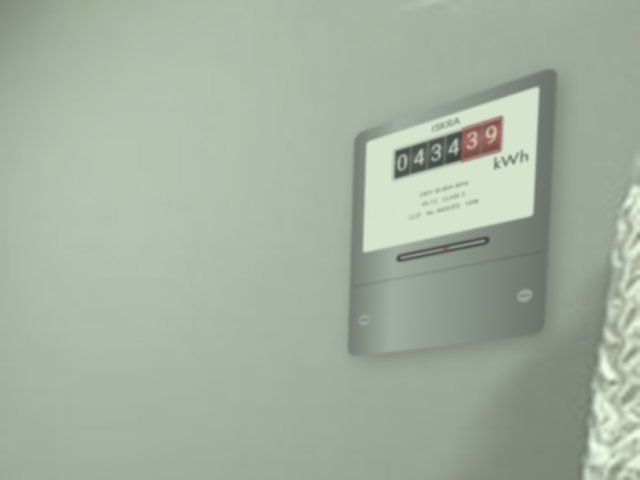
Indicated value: 434.39 kWh
